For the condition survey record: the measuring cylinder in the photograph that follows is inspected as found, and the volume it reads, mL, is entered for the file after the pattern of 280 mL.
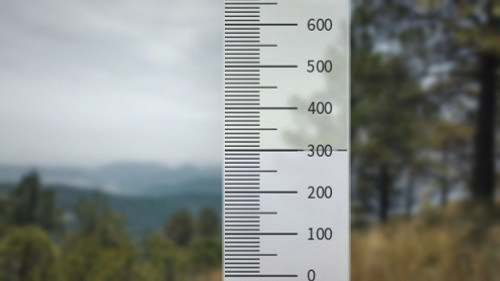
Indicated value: 300 mL
